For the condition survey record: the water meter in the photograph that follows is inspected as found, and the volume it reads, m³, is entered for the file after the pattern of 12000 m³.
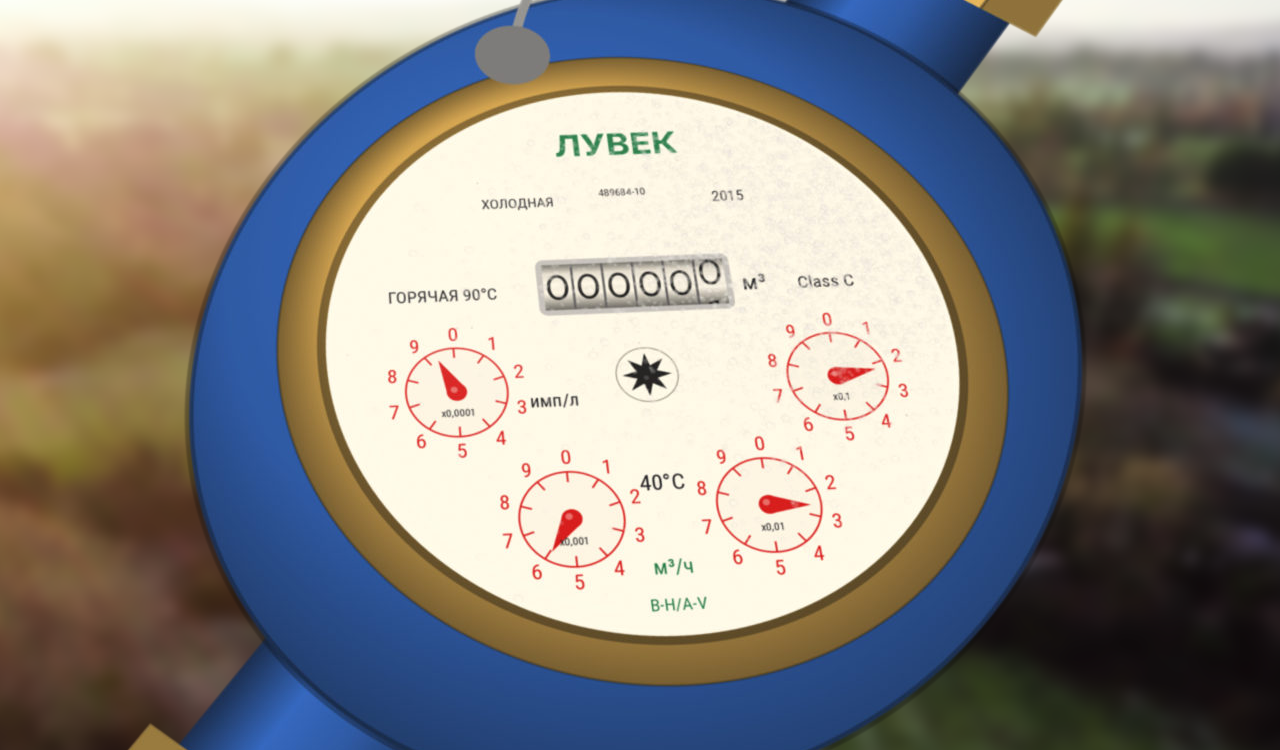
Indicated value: 0.2259 m³
